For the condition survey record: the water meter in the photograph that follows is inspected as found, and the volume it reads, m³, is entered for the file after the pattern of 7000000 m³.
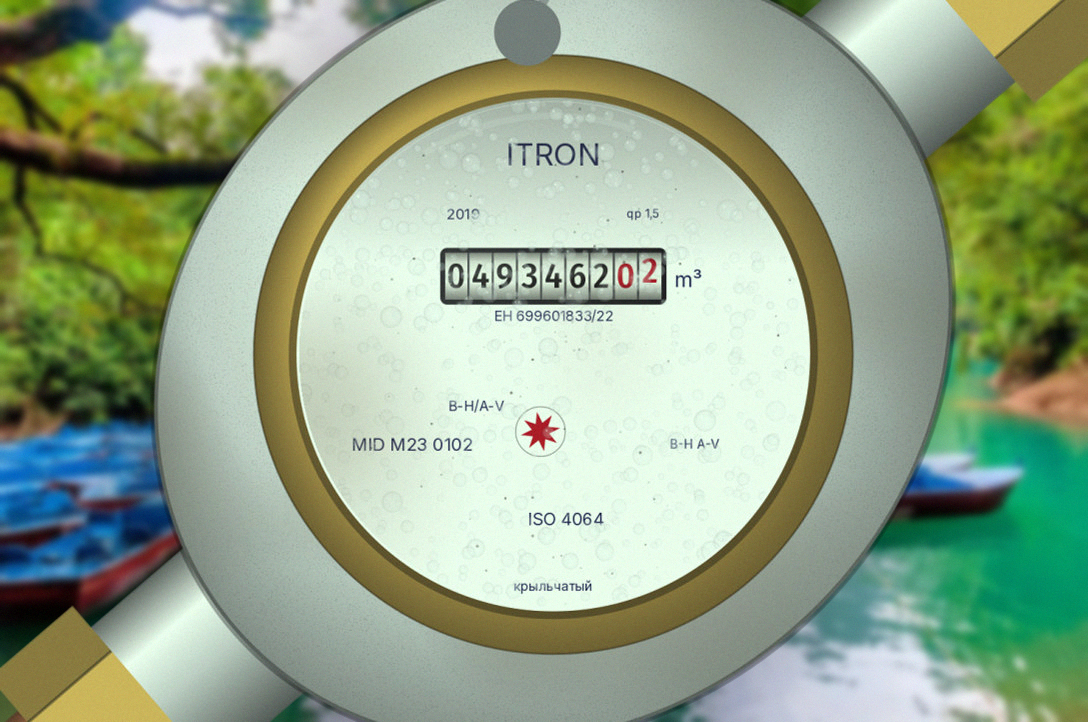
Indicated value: 493462.02 m³
